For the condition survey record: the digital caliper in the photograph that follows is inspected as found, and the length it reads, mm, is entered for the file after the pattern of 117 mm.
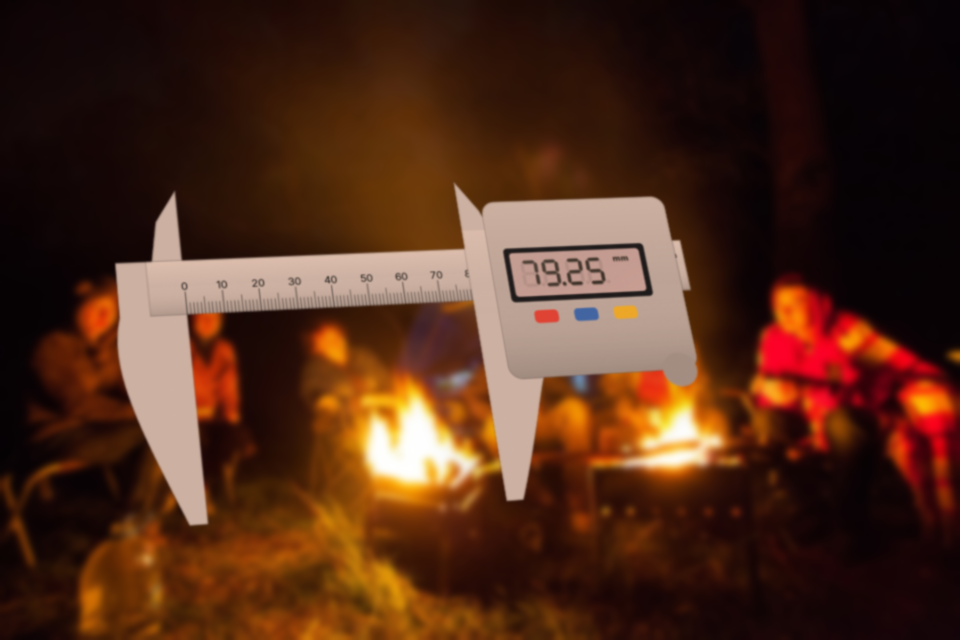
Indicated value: 79.25 mm
